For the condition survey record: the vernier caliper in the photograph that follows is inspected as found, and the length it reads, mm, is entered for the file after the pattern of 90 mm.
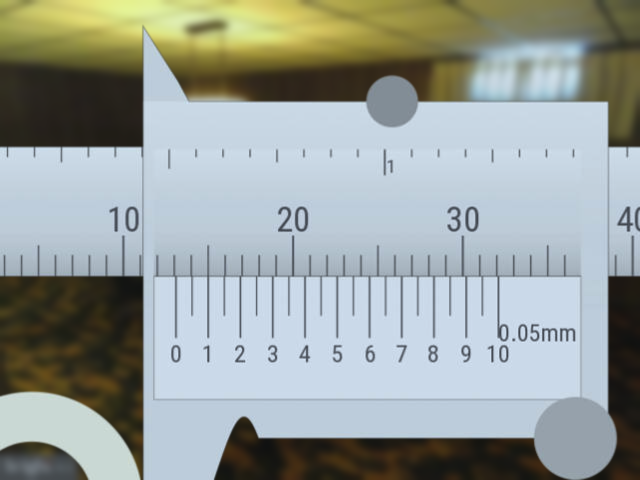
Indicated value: 13.1 mm
